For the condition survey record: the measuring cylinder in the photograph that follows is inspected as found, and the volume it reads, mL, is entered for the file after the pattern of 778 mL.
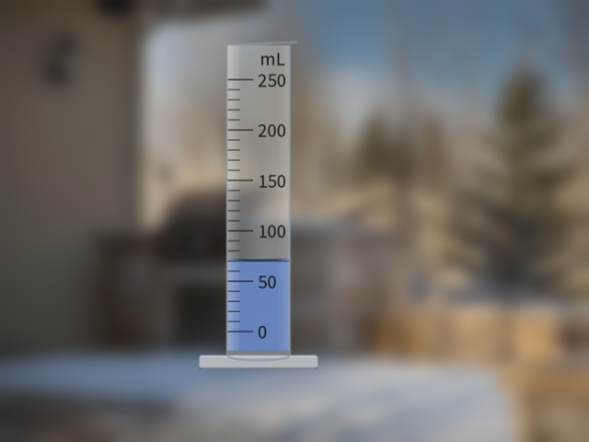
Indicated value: 70 mL
